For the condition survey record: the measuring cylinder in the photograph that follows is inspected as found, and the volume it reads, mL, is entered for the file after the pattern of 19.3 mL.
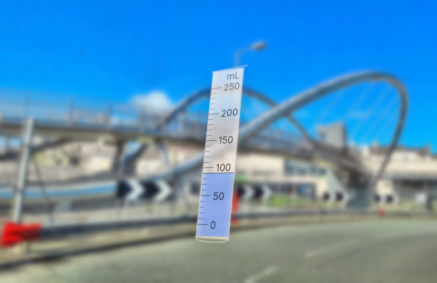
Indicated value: 90 mL
